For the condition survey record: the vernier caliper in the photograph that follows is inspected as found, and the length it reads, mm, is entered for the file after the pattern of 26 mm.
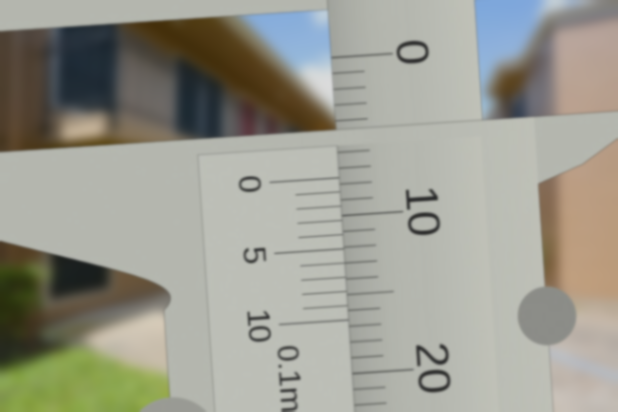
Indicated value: 7.6 mm
